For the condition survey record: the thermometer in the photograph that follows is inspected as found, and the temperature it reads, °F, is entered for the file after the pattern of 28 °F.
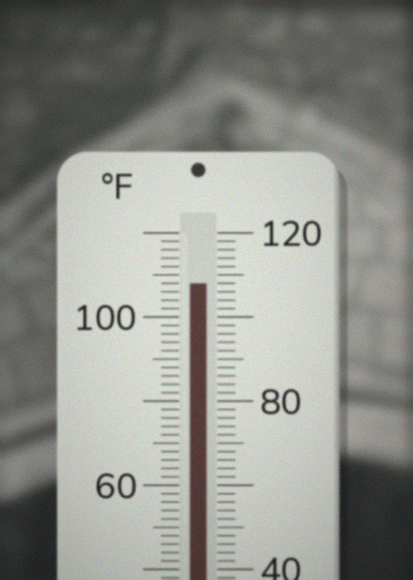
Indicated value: 108 °F
